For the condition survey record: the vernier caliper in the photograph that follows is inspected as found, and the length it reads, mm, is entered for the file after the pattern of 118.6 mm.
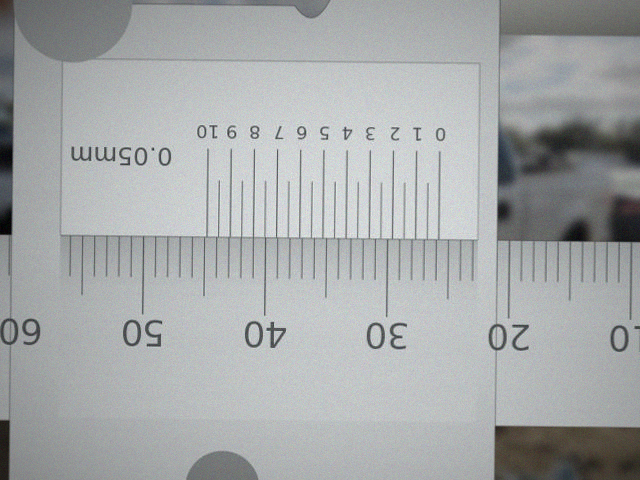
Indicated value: 25.8 mm
